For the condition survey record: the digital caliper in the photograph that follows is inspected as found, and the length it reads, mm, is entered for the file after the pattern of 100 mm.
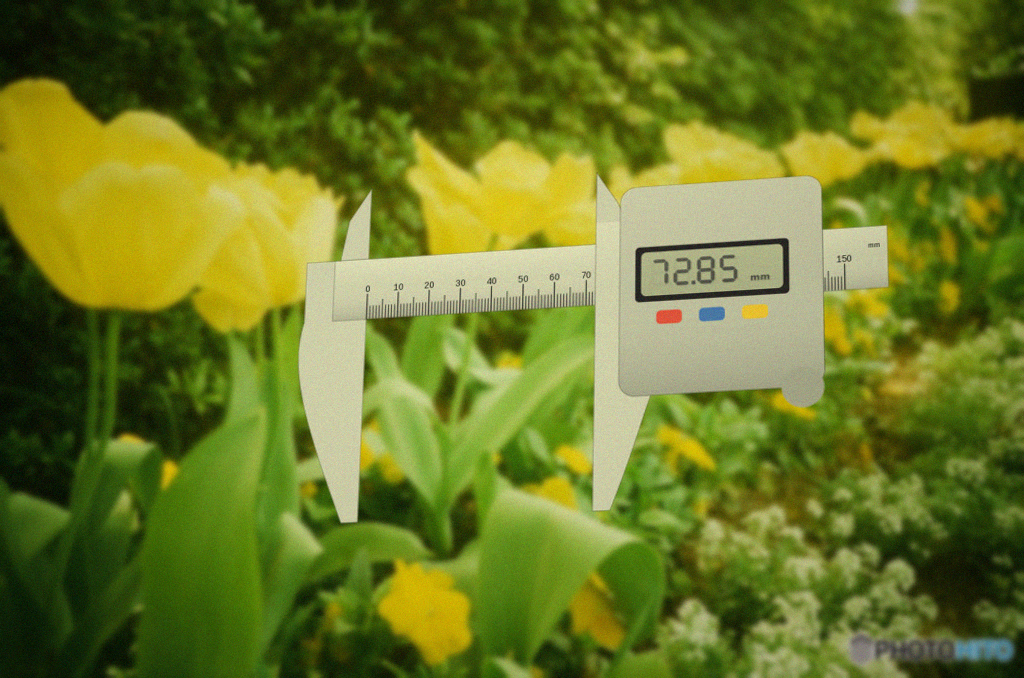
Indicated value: 72.85 mm
